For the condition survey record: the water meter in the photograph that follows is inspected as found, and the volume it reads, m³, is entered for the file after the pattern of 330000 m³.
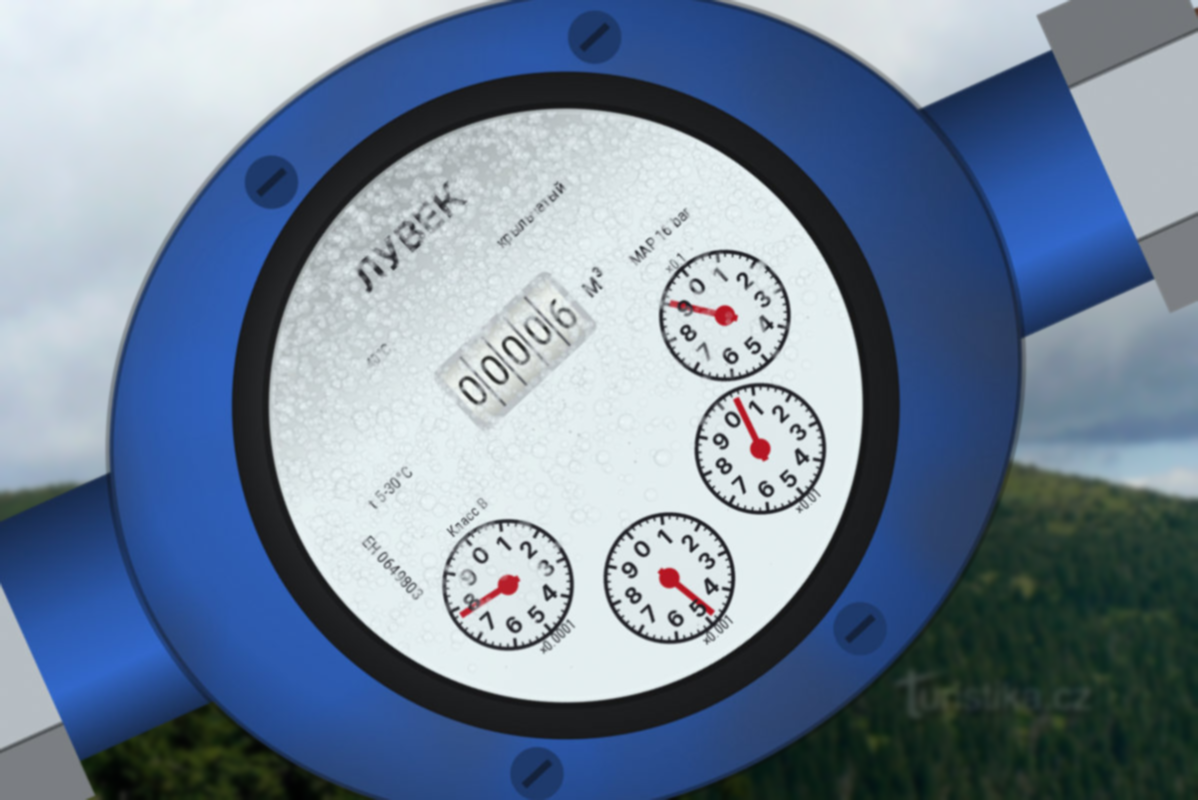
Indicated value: 5.9047 m³
